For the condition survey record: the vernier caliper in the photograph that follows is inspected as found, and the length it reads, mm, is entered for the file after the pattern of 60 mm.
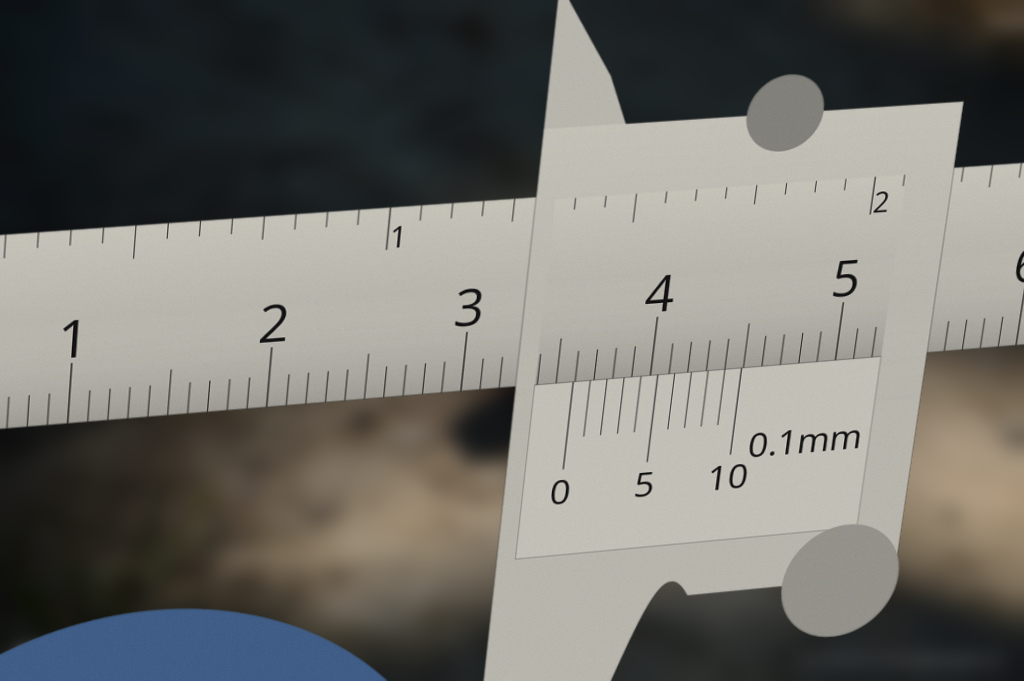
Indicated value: 35.9 mm
